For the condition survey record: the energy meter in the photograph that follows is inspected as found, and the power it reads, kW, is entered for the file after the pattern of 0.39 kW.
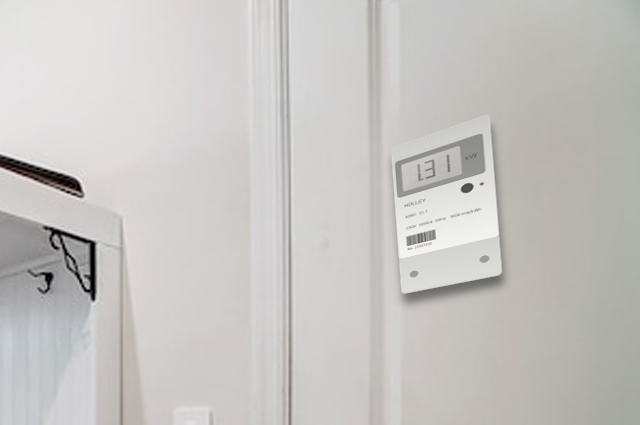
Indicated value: 1.31 kW
